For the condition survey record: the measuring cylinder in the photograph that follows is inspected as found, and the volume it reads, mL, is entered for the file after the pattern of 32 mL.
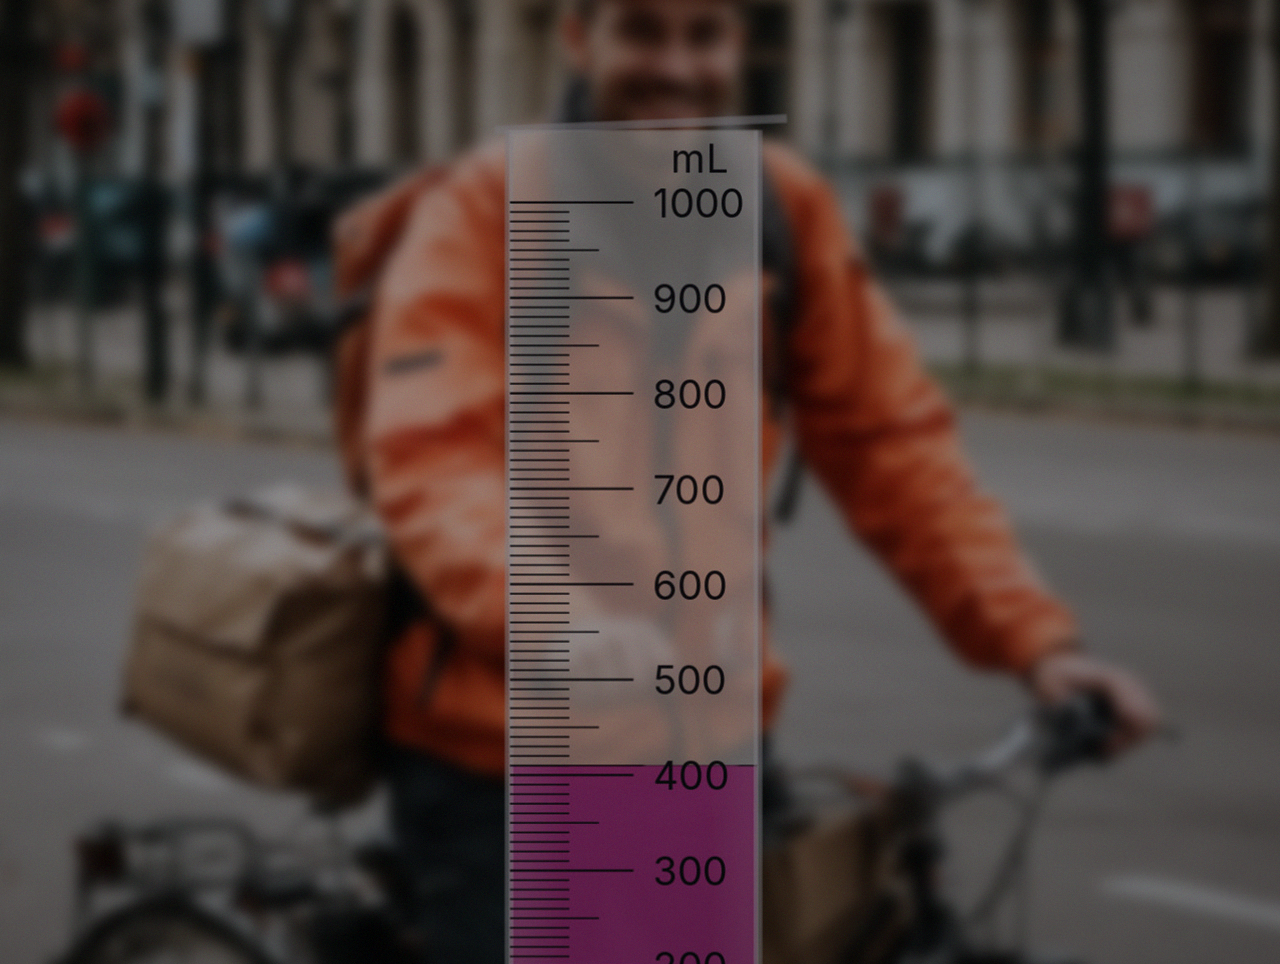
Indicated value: 410 mL
